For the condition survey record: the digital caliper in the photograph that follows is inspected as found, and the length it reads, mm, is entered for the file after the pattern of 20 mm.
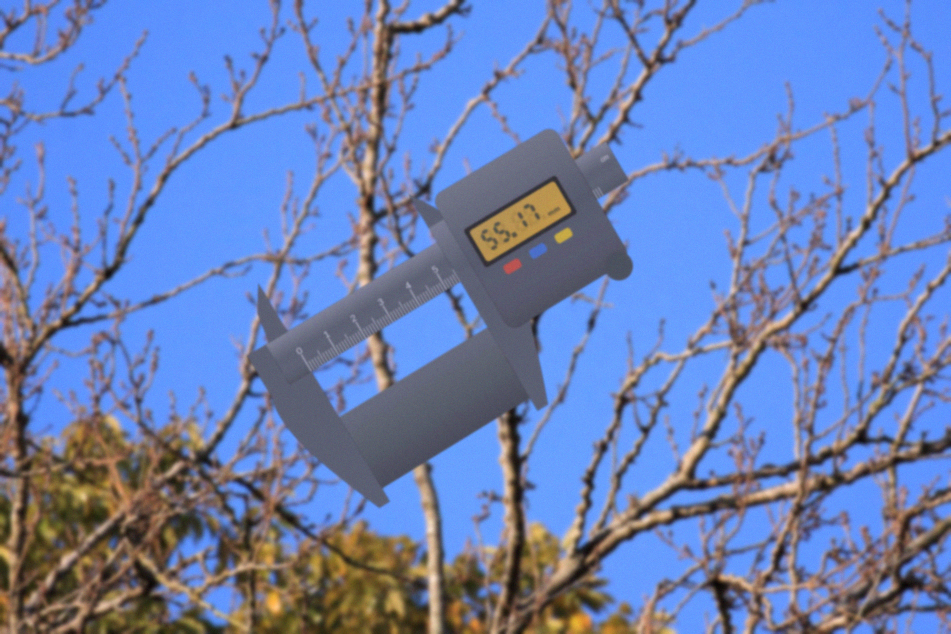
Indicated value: 55.17 mm
